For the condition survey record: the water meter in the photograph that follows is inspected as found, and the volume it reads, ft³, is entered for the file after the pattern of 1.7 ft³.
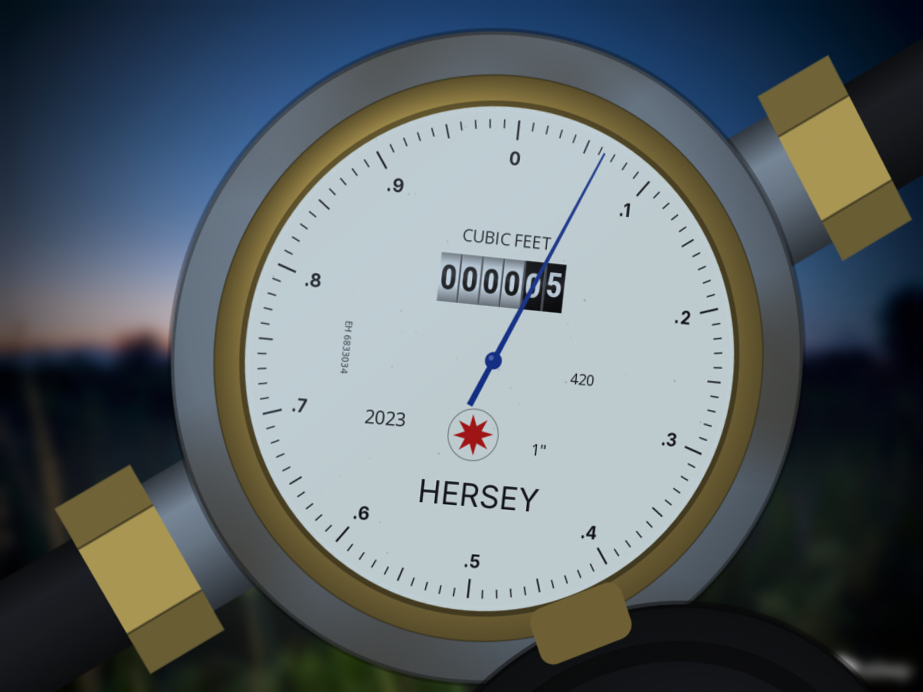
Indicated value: 5.06 ft³
